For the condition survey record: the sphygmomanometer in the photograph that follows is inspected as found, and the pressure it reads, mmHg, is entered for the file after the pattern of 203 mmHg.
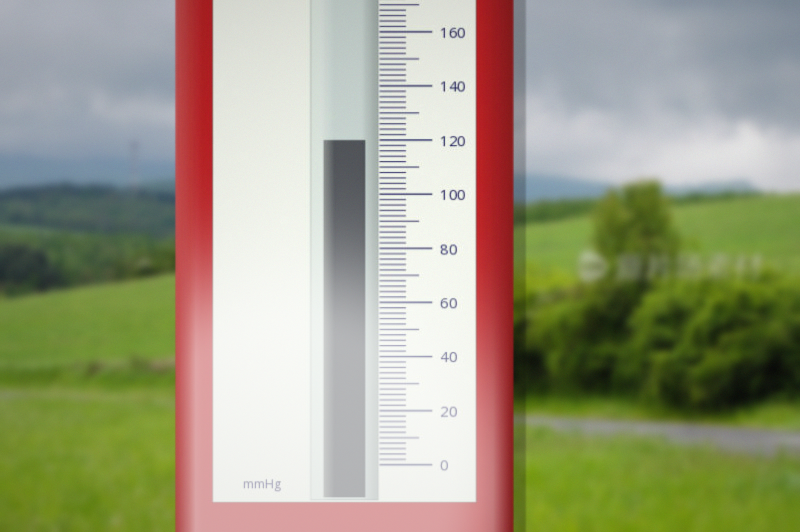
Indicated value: 120 mmHg
